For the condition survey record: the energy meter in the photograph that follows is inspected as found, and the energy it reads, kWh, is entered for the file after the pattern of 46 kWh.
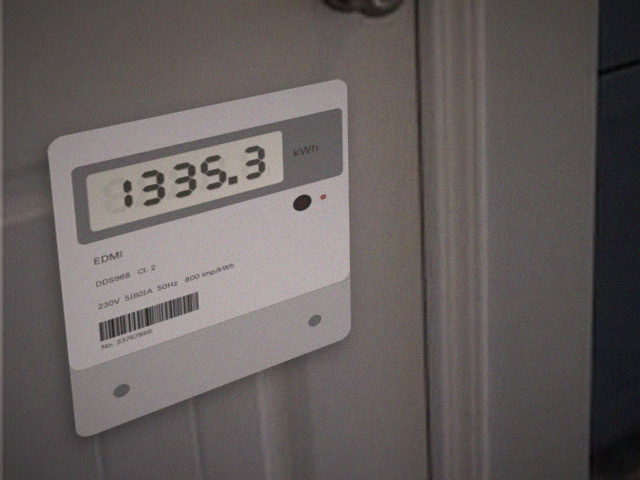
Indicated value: 1335.3 kWh
